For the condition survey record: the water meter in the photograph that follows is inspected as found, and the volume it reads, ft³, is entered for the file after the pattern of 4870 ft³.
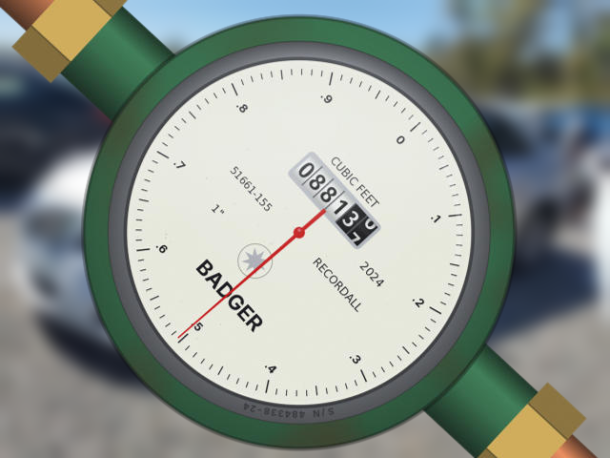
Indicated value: 88136.50 ft³
